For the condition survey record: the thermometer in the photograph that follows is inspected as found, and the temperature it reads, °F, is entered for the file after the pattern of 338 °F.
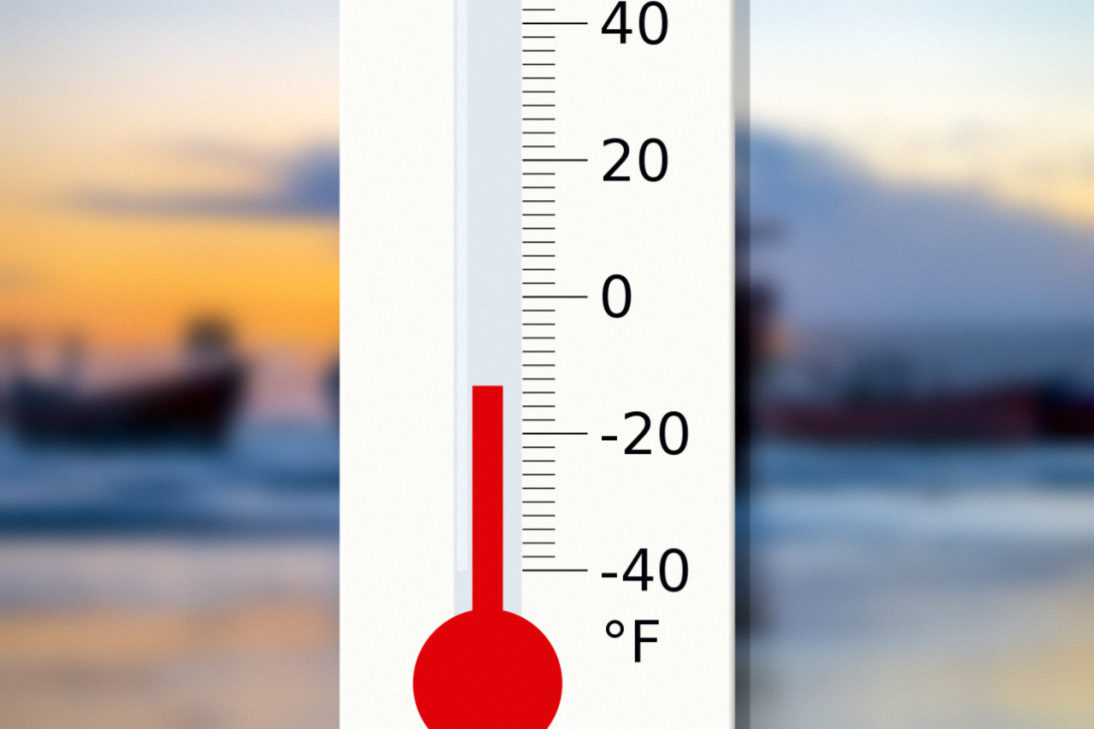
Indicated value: -13 °F
